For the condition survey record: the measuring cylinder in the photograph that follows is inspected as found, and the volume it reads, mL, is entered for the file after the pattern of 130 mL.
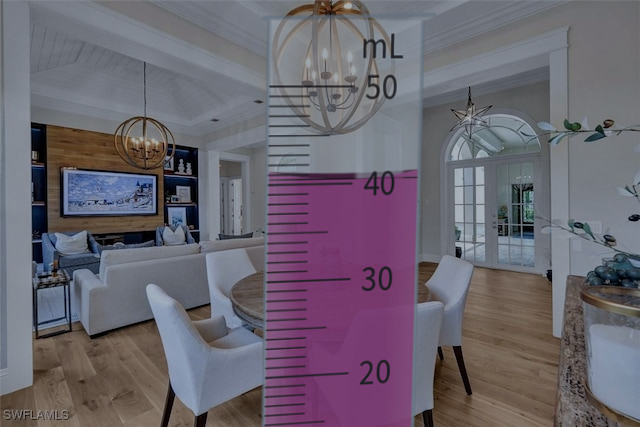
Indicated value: 40.5 mL
